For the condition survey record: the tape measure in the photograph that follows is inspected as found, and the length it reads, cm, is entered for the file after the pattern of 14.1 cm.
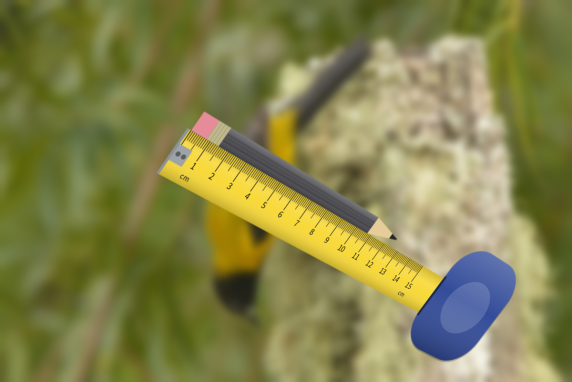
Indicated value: 12.5 cm
